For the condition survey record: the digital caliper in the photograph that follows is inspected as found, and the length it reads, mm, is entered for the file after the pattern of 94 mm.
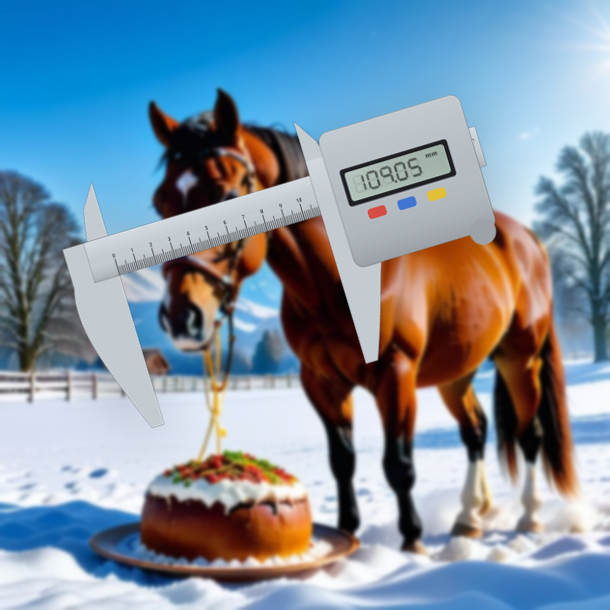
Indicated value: 109.05 mm
